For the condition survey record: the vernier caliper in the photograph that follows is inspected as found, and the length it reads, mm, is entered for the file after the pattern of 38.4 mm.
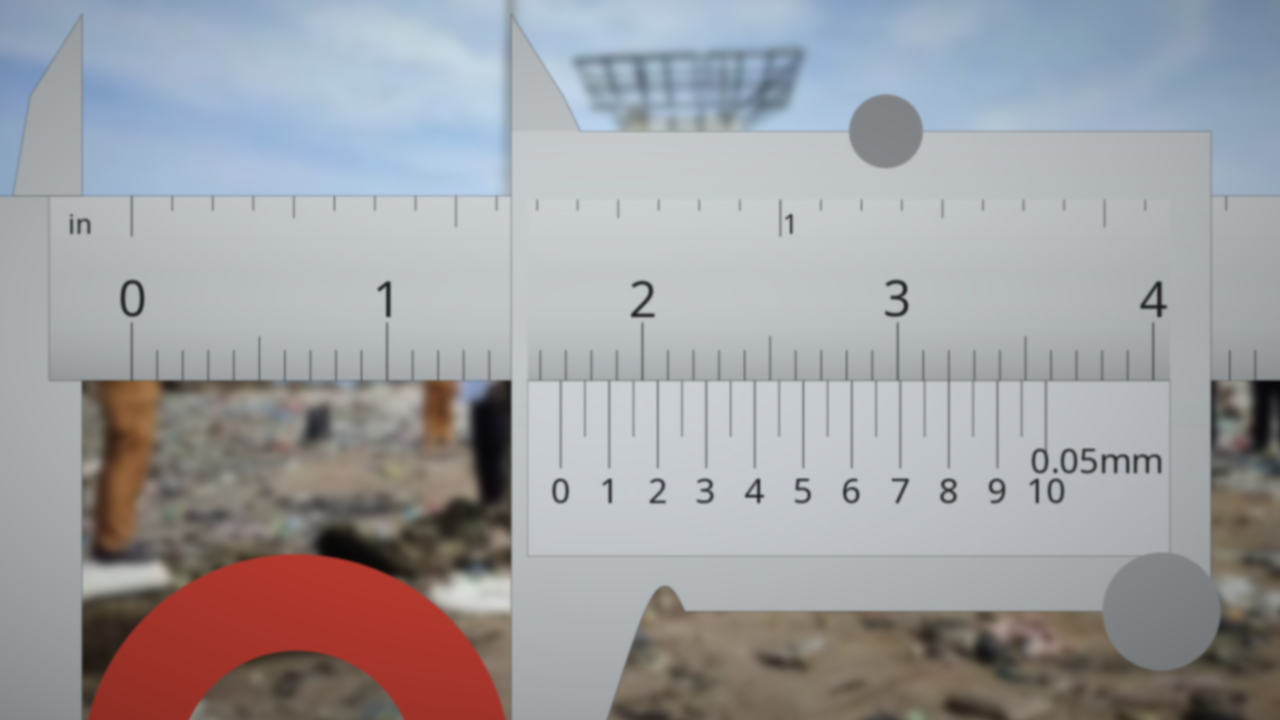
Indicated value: 16.8 mm
